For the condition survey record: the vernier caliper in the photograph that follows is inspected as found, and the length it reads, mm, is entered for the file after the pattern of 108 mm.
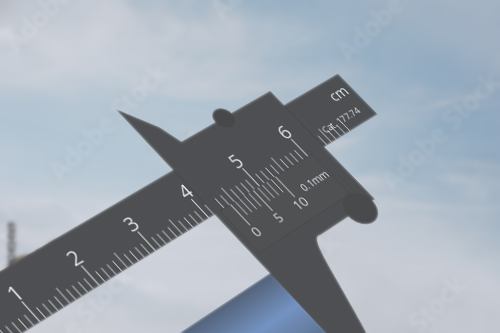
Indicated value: 44.2 mm
